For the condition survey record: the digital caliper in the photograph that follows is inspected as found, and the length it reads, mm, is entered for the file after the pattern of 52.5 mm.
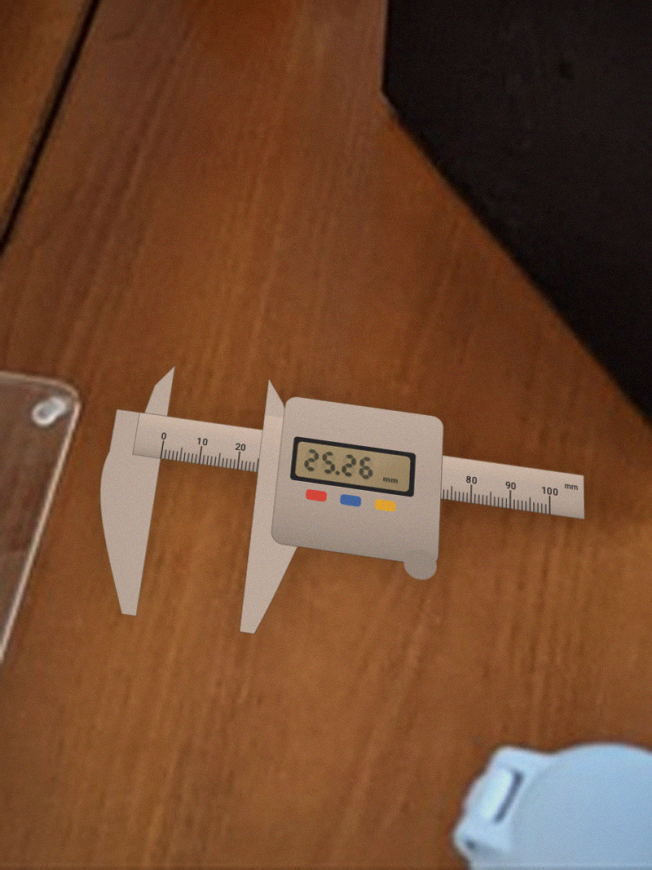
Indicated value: 25.26 mm
